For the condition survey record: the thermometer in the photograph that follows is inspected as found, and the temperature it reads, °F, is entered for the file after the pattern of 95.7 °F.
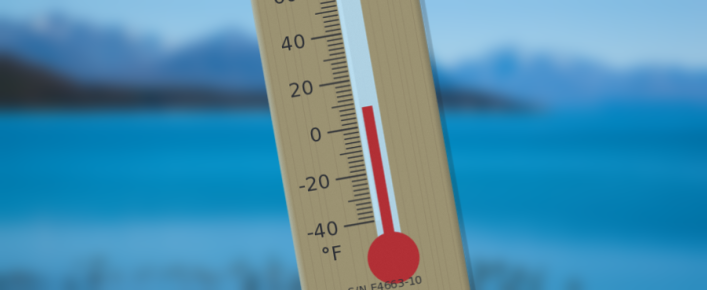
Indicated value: 8 °F
